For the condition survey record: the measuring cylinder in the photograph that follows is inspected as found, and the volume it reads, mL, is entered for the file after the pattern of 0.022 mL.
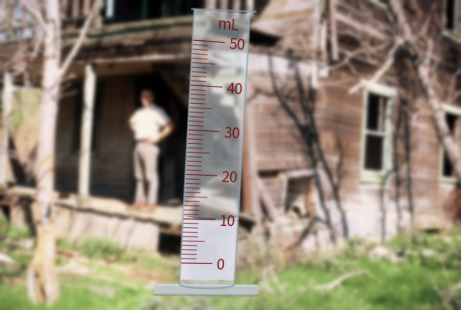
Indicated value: 10 mL
